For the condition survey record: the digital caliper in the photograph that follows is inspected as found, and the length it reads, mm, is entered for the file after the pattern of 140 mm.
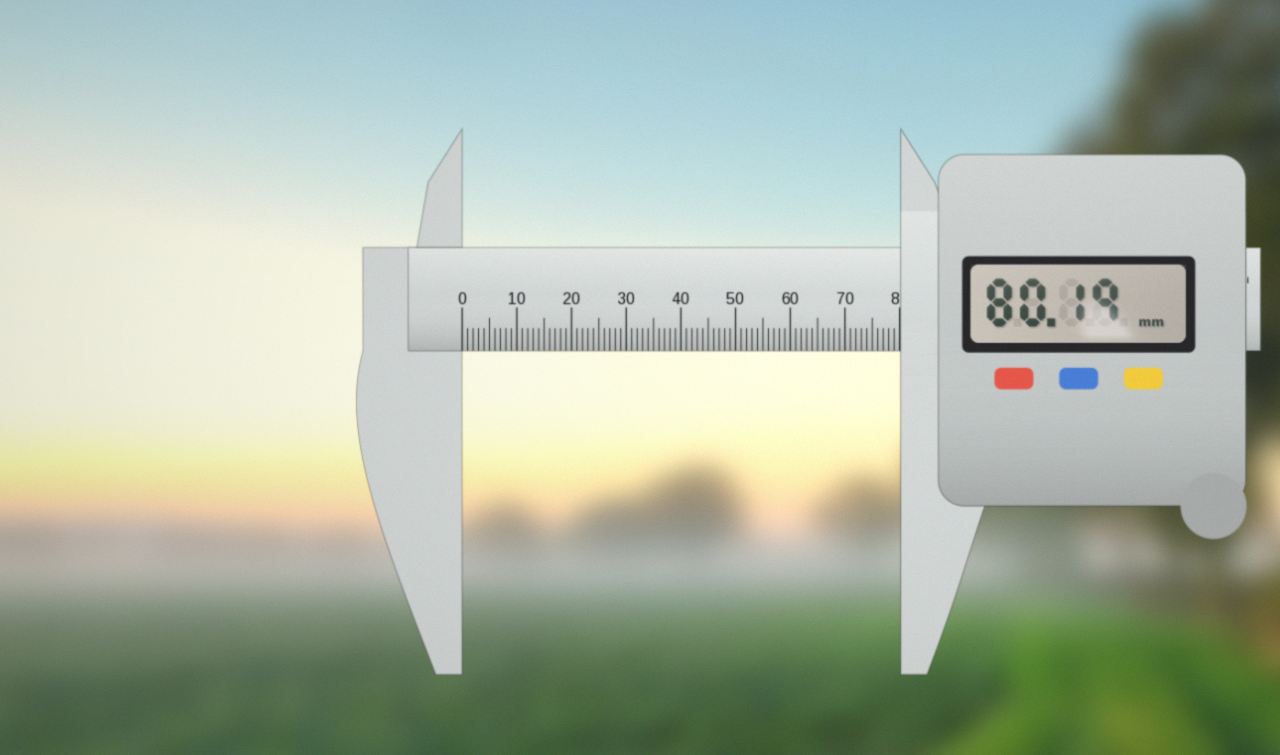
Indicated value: 80.19 mm
